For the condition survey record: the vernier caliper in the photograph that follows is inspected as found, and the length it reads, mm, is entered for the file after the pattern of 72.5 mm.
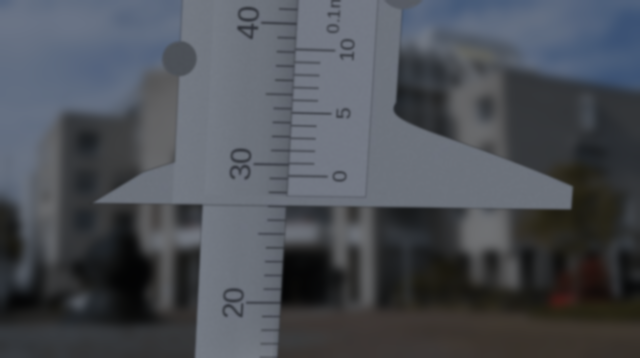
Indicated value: 29.2 mm
